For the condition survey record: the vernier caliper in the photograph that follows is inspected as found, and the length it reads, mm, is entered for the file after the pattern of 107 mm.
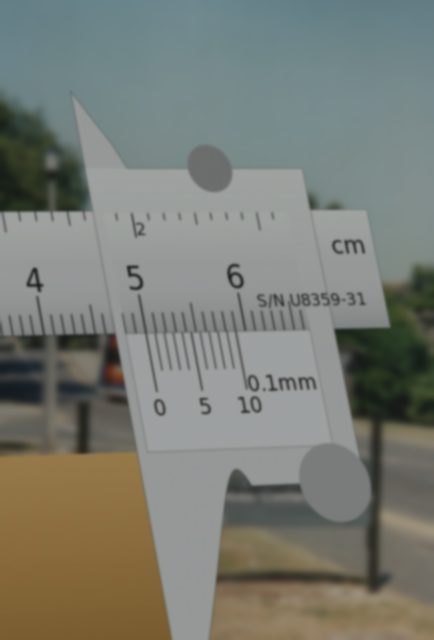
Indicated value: 50.0 mm
